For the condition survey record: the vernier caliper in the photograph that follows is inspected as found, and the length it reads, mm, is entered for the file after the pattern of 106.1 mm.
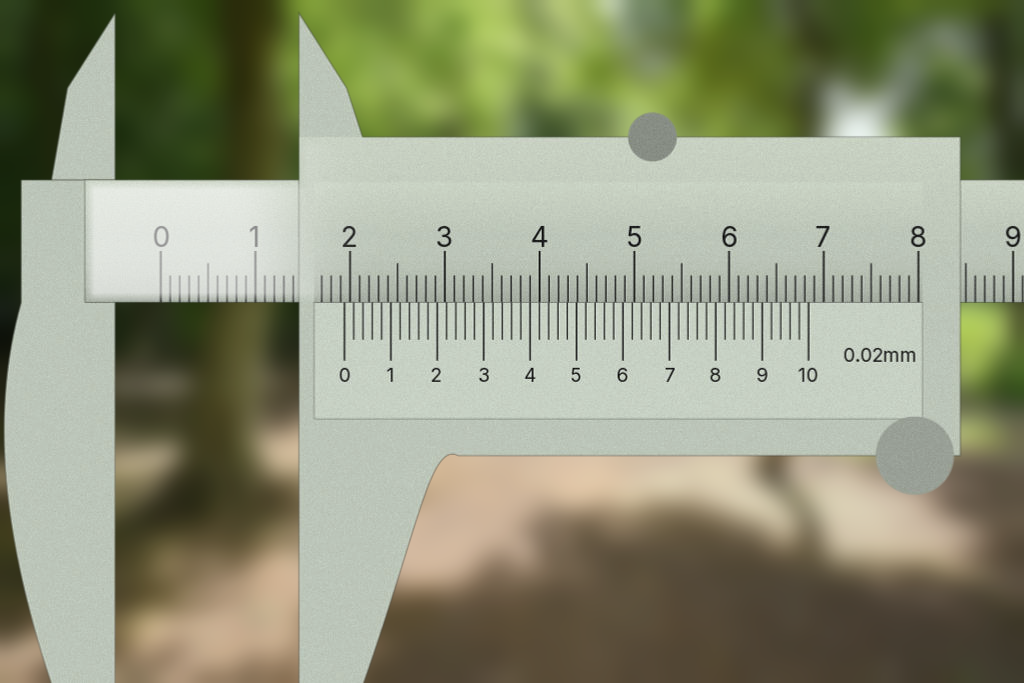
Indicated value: 19.4 mm
